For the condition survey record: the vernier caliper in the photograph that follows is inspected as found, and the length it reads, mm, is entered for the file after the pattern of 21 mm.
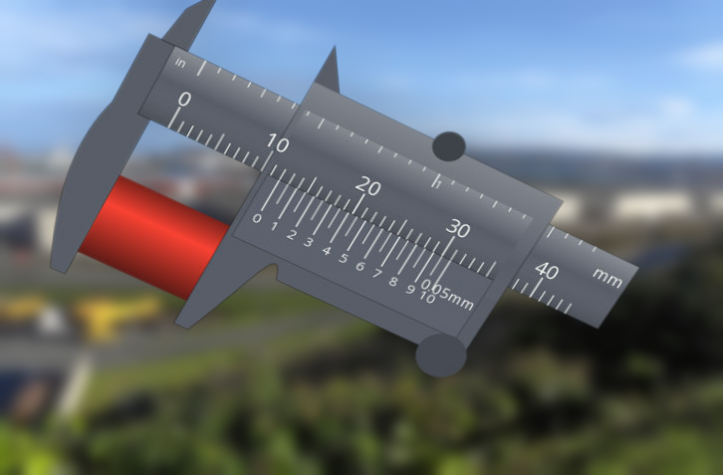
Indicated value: 12.0 mm
